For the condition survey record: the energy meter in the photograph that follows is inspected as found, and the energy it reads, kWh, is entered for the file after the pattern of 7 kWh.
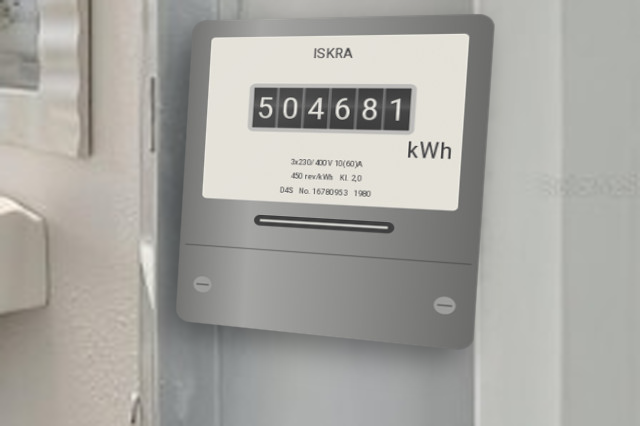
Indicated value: 504681 kWh
